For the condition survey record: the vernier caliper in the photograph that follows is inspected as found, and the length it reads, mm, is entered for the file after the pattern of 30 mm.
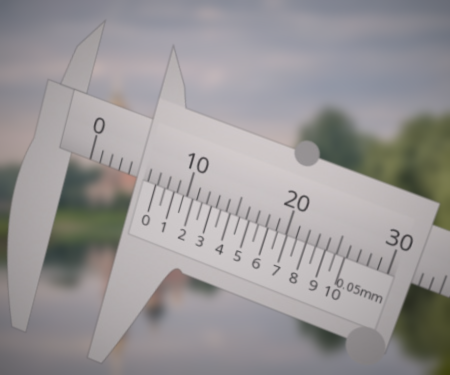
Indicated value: 6.8 mm
